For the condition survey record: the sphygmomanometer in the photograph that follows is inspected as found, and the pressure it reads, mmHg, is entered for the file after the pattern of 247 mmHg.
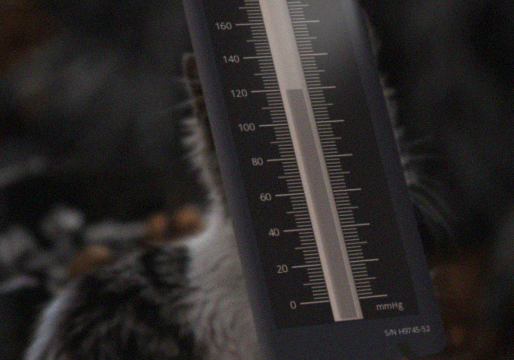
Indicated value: 120 mmHg
